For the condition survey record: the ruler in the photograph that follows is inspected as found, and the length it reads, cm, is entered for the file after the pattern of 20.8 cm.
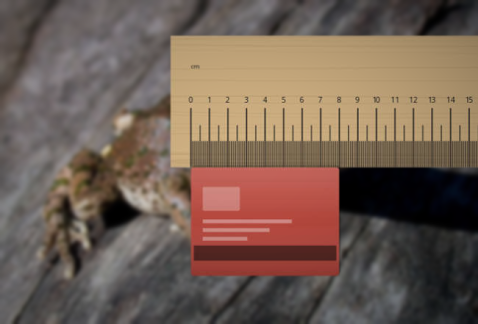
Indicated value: 8 cm
